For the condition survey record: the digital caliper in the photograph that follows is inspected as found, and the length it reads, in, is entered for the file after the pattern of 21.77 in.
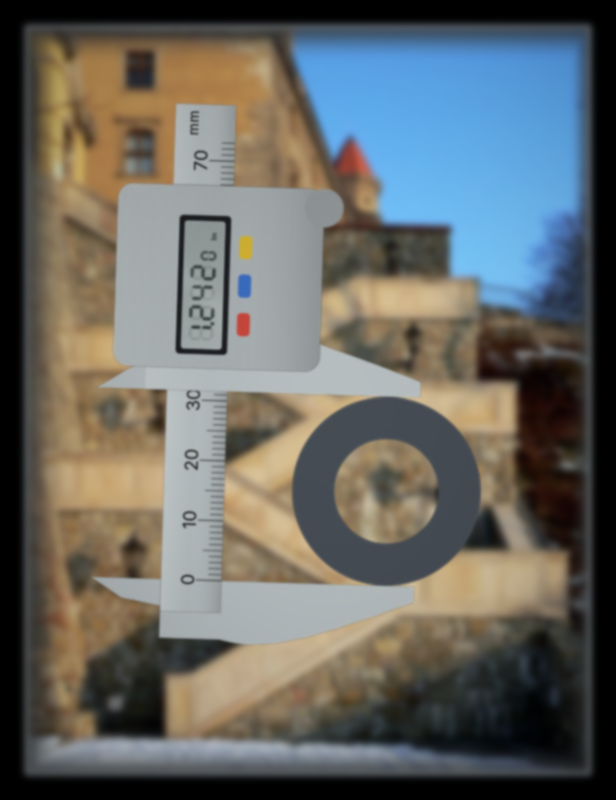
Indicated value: 1.2420 in
